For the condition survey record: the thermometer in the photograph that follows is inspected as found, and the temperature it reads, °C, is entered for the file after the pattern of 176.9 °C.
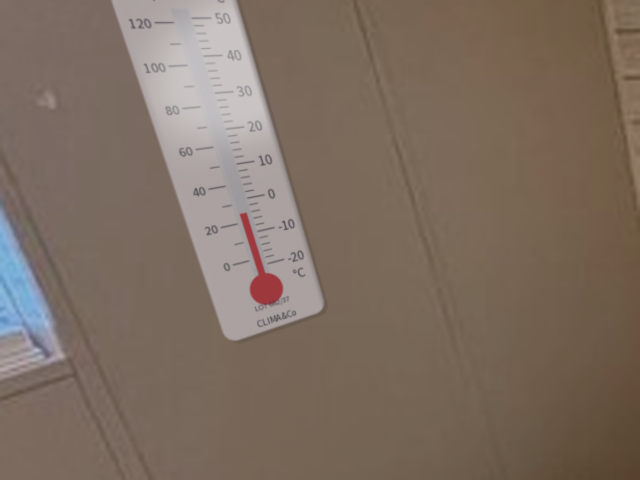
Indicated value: -4 °C
